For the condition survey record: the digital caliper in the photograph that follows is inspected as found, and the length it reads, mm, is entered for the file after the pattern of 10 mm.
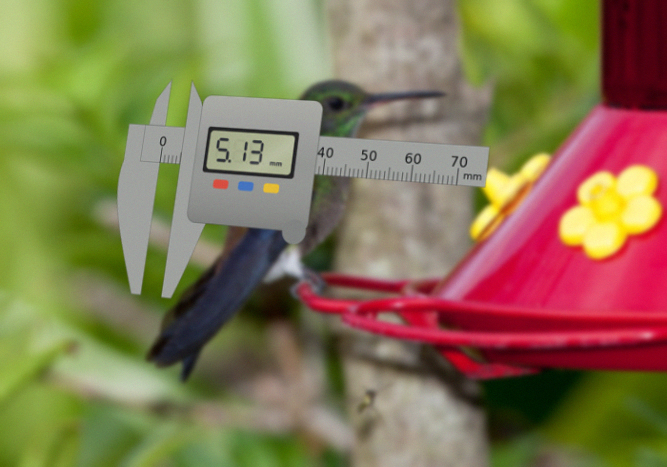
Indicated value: 5.13 mm
